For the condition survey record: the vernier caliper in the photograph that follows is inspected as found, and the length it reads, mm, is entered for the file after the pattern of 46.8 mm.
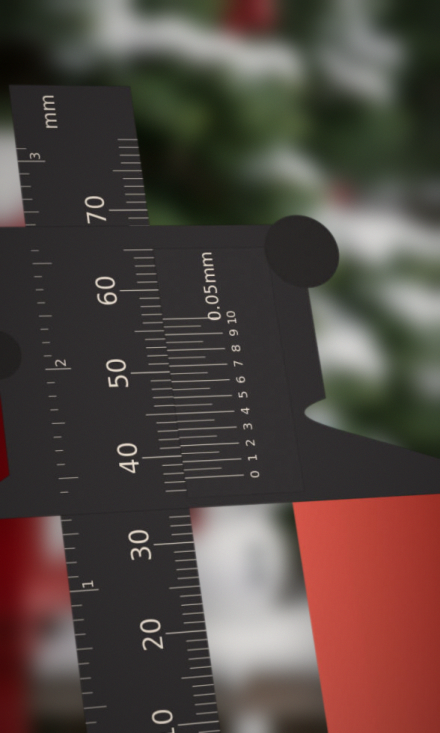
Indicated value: 37.4 mm
